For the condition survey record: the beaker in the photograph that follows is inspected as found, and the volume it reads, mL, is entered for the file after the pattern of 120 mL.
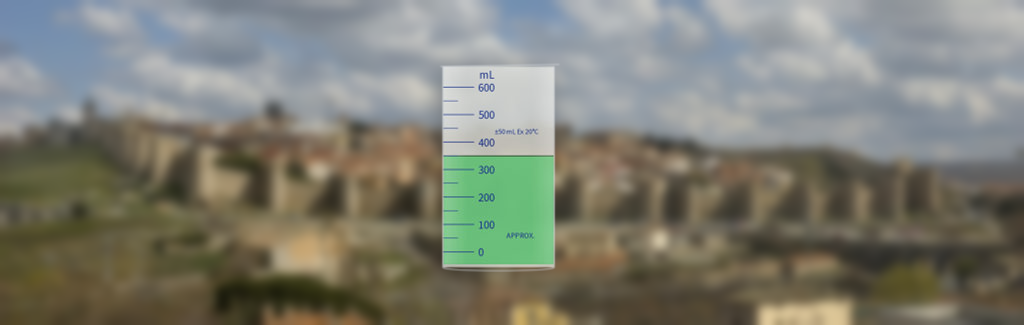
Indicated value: 350 mL
